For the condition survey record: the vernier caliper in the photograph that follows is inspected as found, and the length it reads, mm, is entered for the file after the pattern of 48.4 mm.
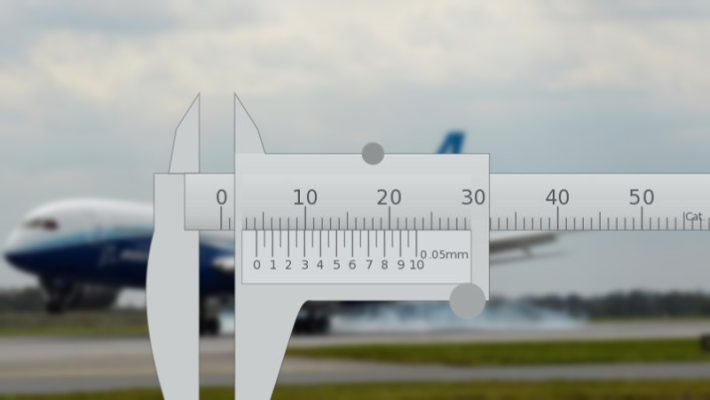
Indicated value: 4.2 mm
